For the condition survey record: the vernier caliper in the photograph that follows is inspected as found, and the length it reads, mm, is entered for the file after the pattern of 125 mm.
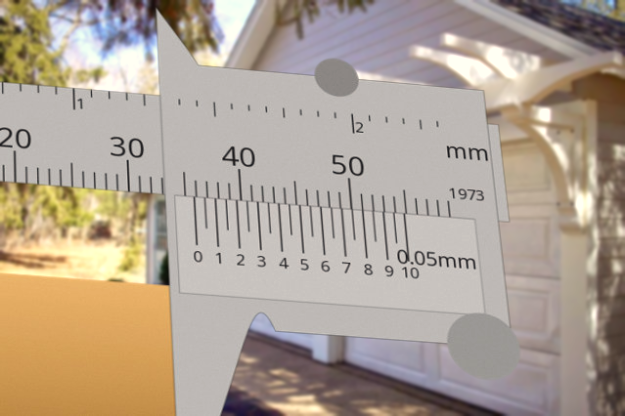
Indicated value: 35.8 mm
